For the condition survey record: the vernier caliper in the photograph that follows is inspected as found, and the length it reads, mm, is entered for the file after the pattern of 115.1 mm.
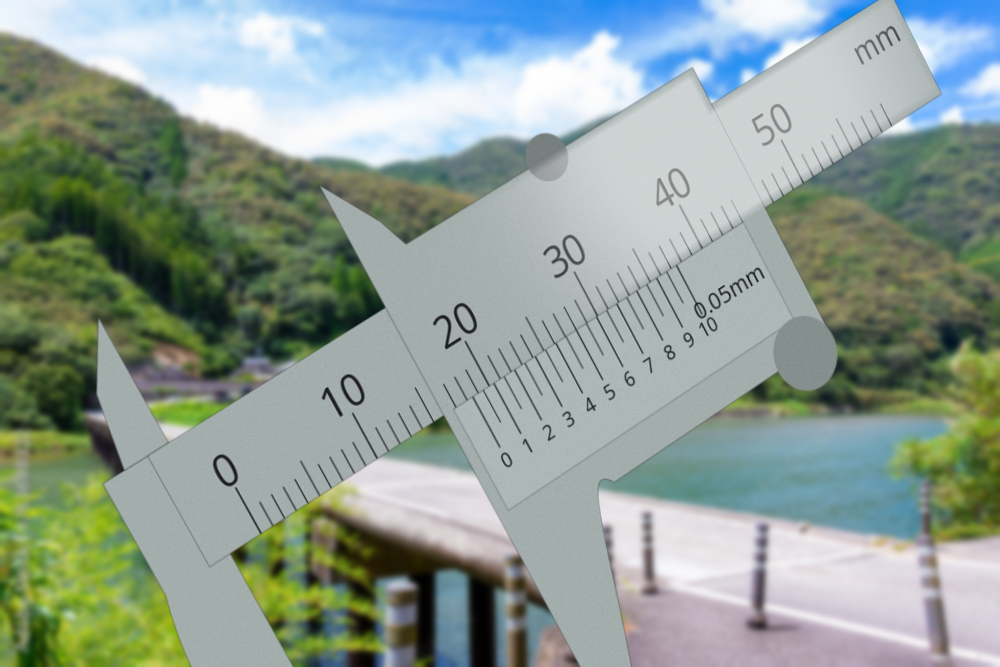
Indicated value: 18.5 mm
